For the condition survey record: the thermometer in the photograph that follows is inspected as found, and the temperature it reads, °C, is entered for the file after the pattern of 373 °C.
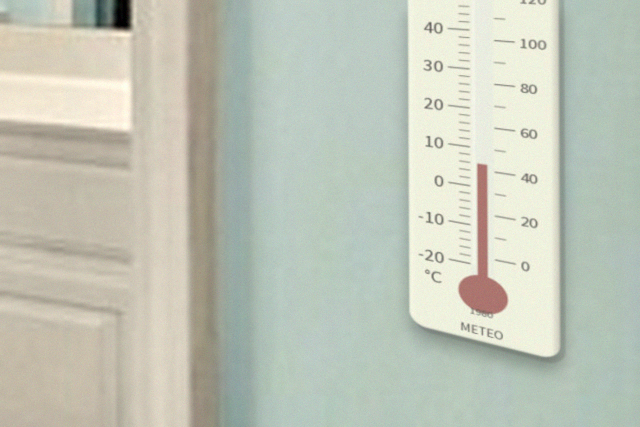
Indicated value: 6 °C
